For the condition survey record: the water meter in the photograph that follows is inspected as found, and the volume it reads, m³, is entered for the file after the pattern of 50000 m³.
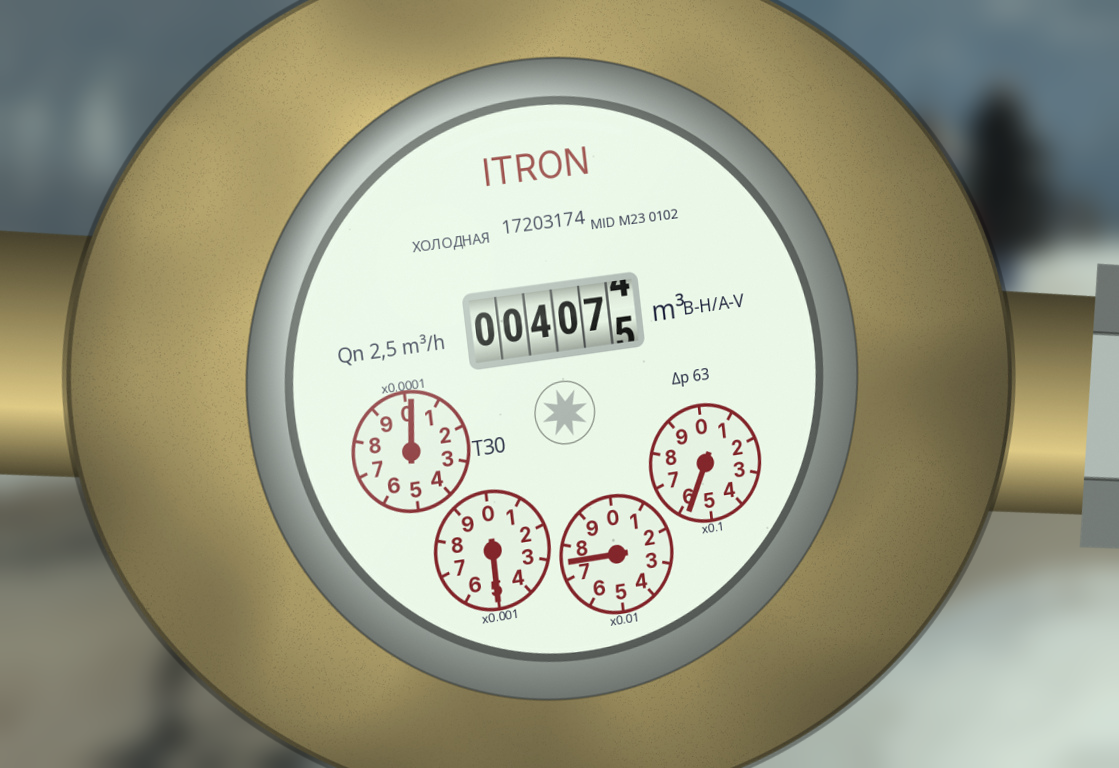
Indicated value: 4074.5750 m³
